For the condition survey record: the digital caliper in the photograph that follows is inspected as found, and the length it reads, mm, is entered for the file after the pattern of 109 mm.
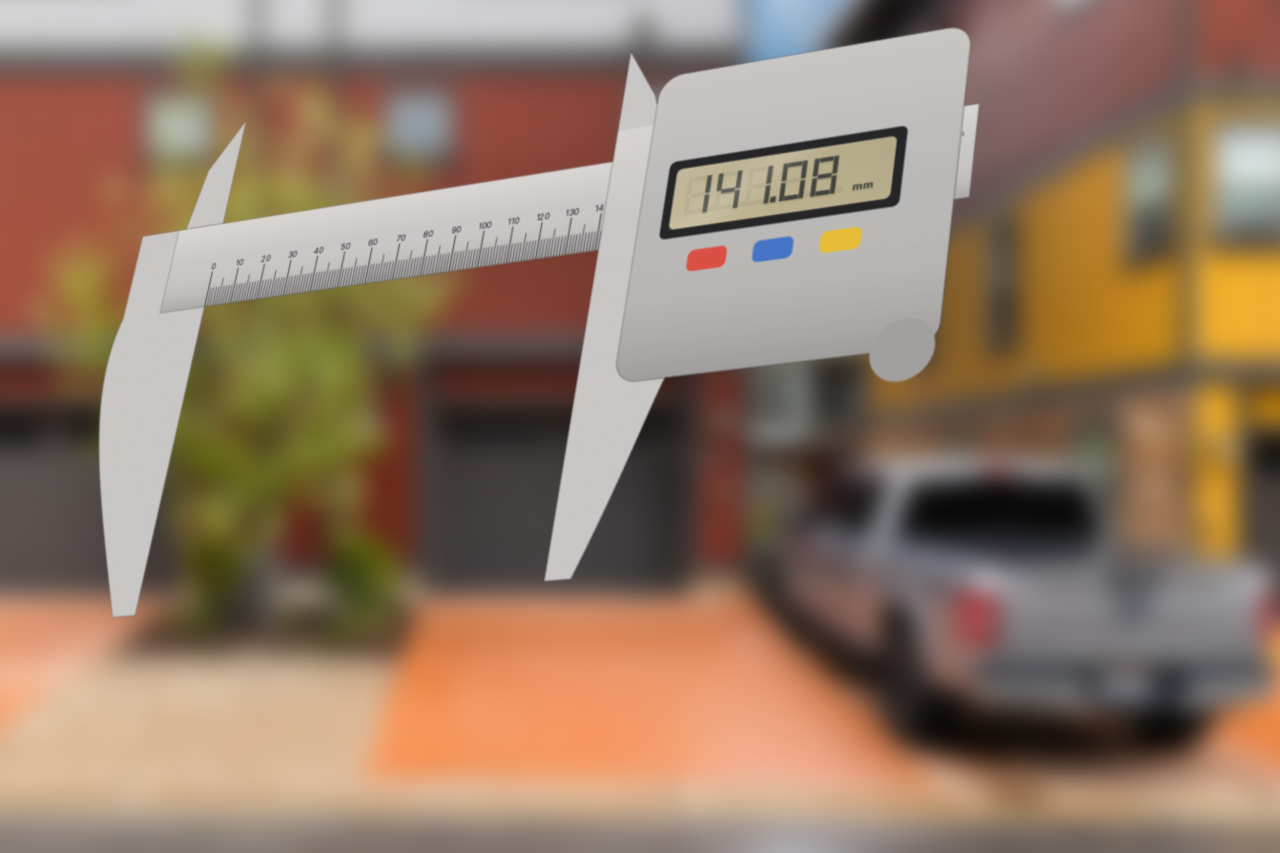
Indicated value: 141.08 mm
